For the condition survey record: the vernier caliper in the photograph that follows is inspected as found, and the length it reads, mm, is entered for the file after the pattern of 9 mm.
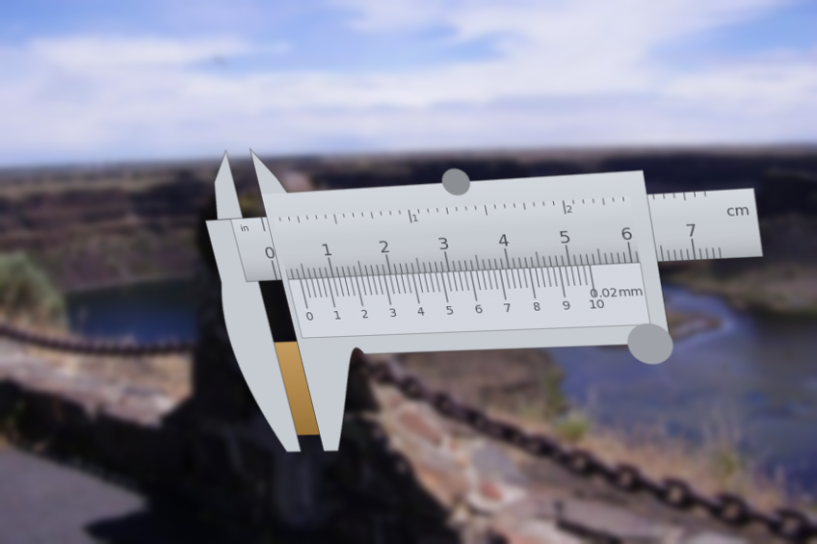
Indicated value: 4.2 mm
